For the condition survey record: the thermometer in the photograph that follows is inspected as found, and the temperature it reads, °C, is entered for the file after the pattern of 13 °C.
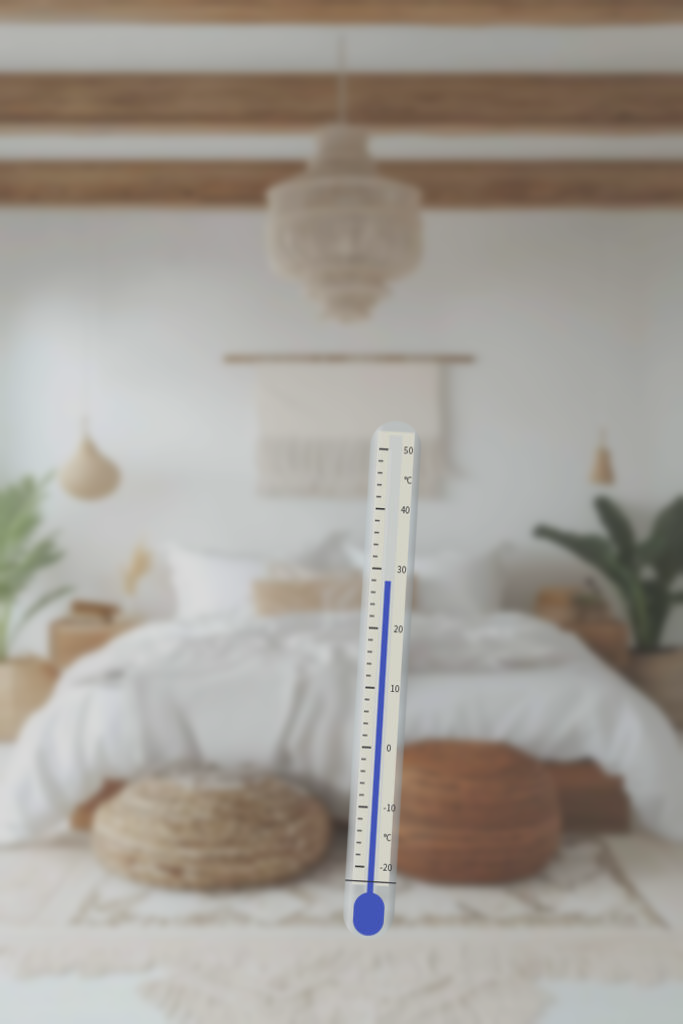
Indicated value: 28 °C
